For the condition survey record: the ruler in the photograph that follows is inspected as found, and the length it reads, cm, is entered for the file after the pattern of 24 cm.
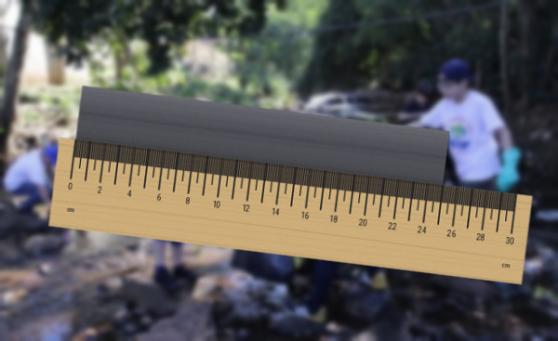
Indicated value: 25 cm
